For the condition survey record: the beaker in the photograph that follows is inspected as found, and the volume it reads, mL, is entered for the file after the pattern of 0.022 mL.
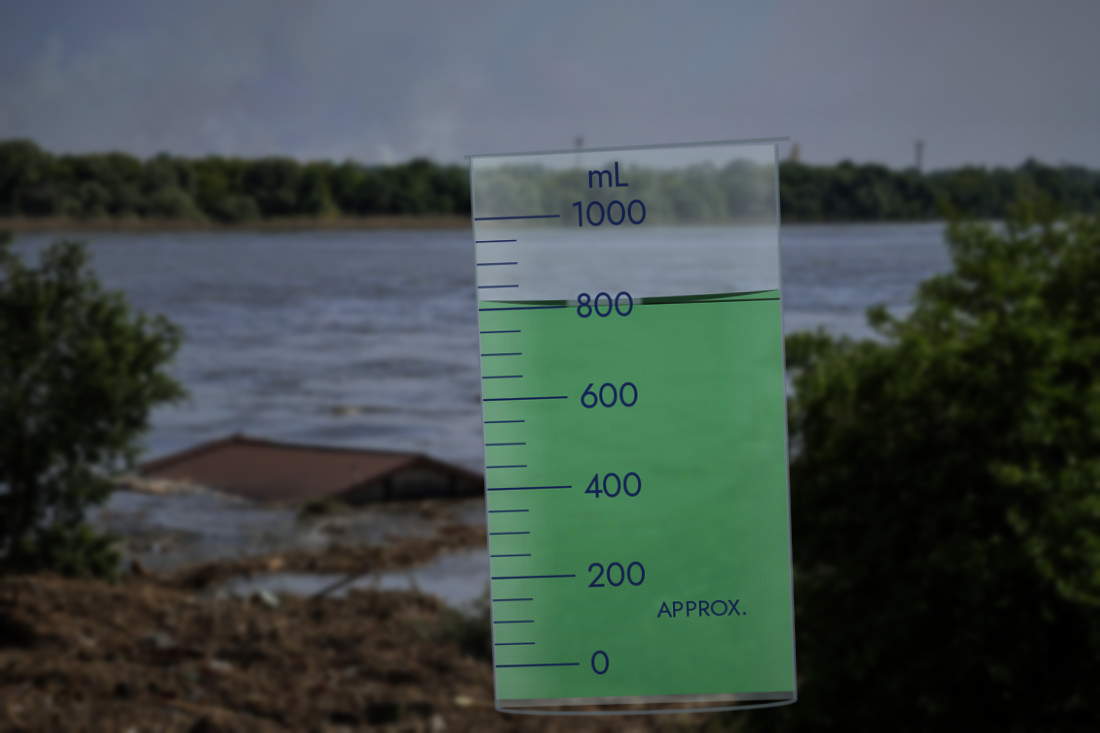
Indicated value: 800 mL
